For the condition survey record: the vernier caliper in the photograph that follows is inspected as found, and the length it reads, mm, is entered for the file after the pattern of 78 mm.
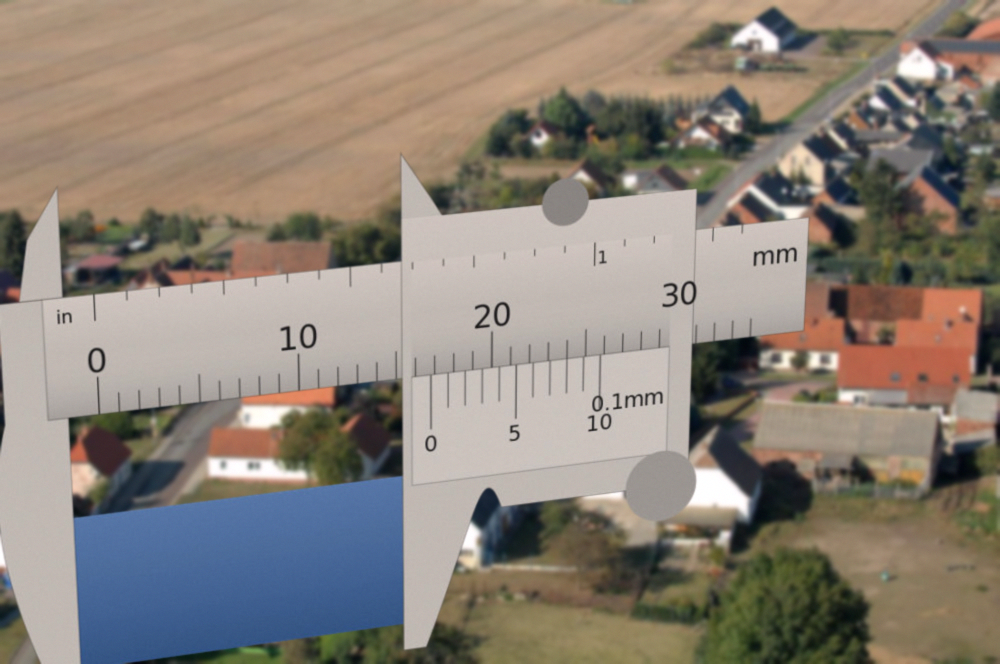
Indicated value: 16.8 mm
